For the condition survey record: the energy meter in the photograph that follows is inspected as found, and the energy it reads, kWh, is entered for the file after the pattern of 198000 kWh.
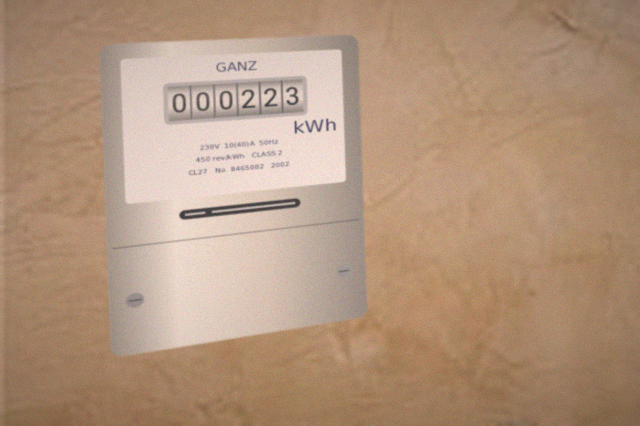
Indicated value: 223 kWh
